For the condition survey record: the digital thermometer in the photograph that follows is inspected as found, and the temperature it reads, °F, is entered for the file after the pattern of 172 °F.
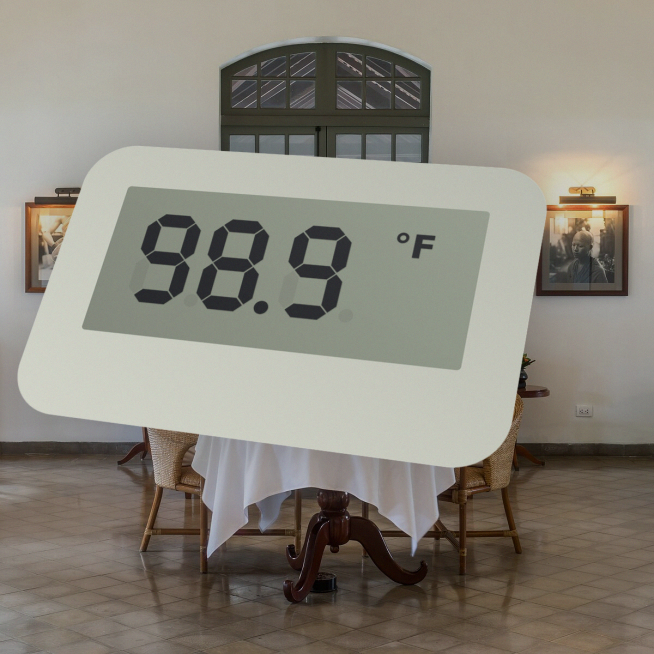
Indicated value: 98.9 °F
